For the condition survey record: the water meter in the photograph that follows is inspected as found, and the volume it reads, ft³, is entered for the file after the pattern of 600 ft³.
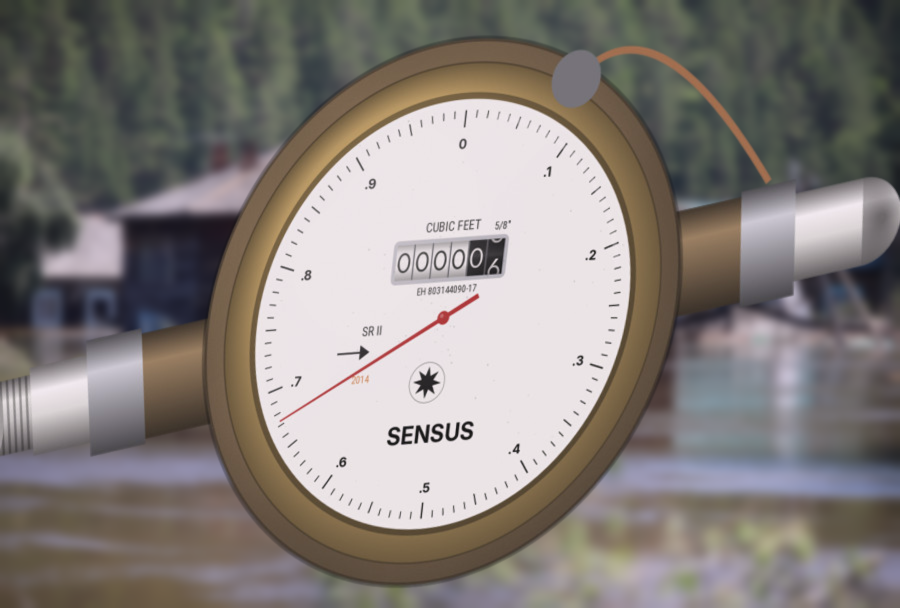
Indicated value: 5.67 ft³
